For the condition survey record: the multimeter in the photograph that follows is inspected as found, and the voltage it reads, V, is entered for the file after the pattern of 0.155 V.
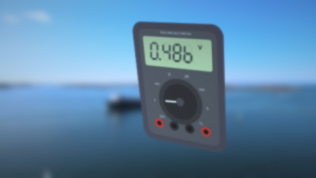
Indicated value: 0.486 V
